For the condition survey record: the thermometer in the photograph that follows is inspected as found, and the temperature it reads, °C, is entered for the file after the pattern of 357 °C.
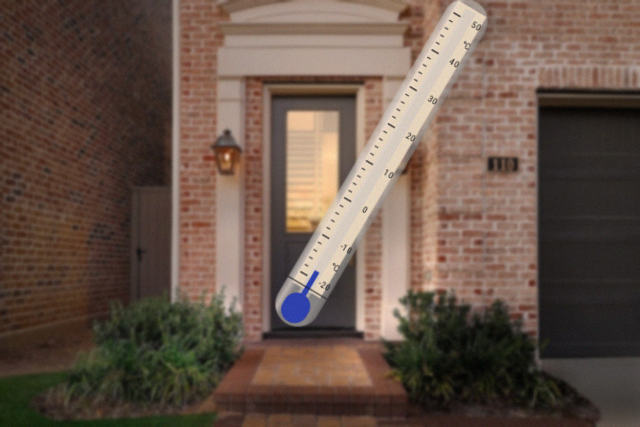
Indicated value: -18 °C
